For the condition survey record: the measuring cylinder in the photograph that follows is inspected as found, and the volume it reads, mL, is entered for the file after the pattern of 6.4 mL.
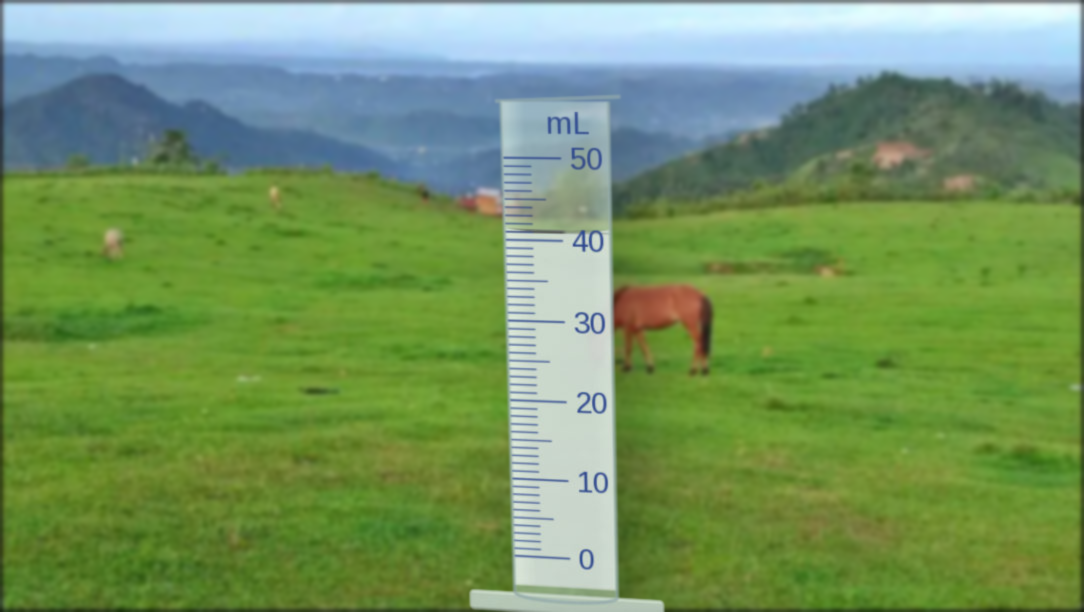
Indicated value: 41 mL
